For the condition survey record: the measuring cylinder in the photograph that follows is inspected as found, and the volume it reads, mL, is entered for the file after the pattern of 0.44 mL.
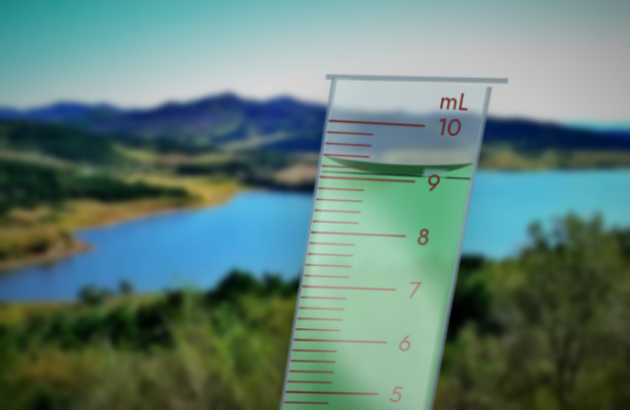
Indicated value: 9.1 mL
